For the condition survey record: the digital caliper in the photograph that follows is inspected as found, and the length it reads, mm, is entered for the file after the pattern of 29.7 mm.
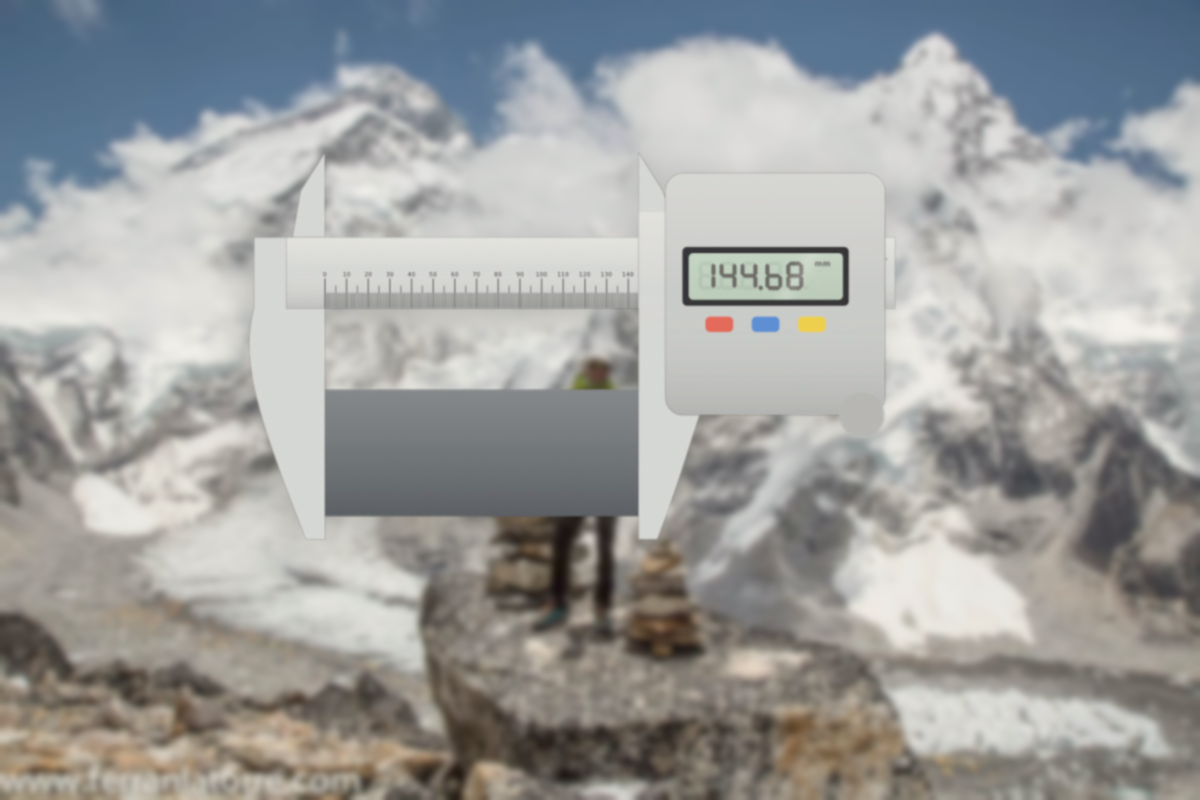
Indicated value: 144.68 mm
